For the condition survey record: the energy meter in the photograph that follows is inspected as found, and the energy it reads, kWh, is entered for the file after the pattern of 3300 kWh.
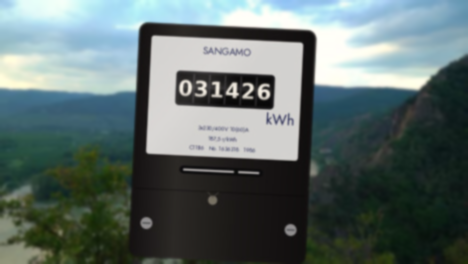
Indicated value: 31426 kWh
